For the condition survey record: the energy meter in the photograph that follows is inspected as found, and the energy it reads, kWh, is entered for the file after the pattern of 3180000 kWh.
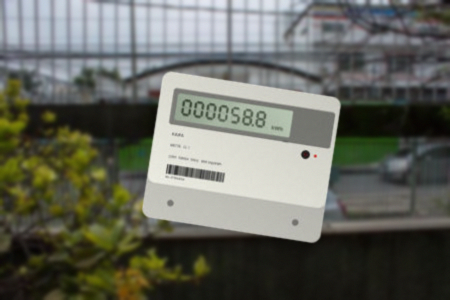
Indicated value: 58.8 kWh
